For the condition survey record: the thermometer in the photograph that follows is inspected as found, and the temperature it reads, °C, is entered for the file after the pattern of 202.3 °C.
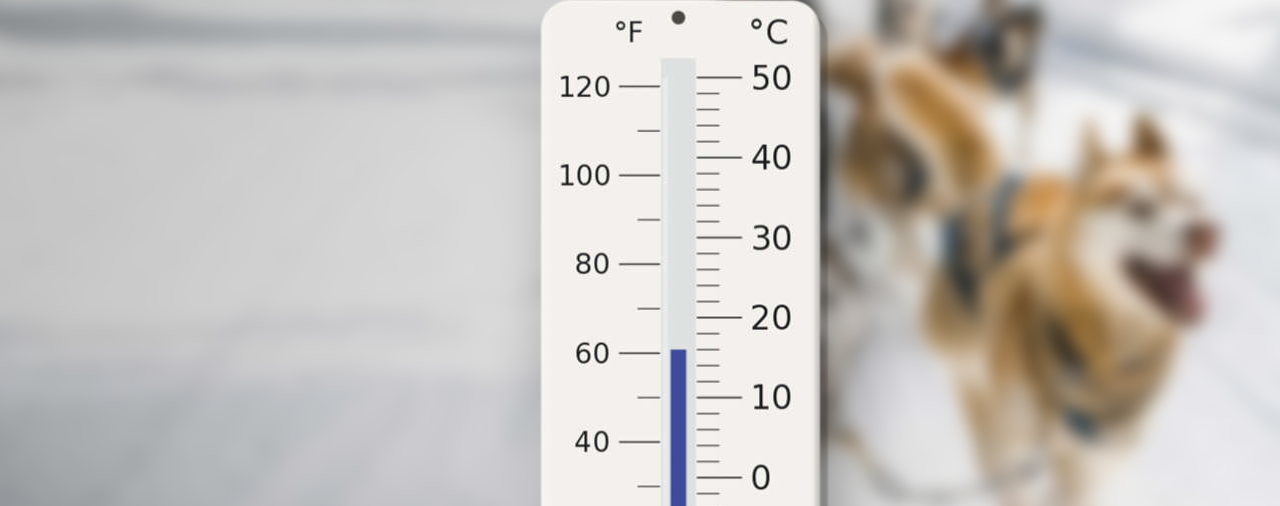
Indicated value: 16 °C
